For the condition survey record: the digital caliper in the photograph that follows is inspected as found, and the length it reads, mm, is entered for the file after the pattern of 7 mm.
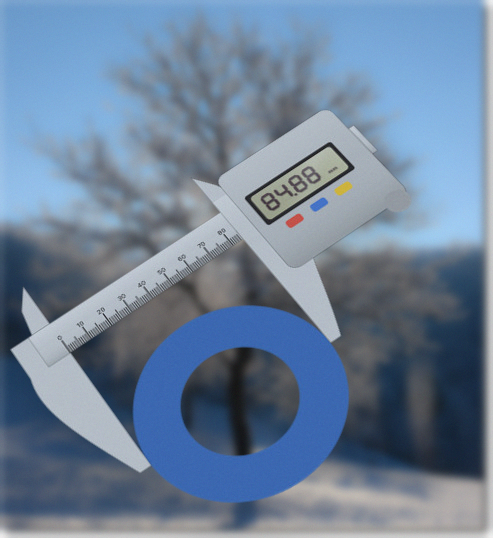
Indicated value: 84.88 mm
